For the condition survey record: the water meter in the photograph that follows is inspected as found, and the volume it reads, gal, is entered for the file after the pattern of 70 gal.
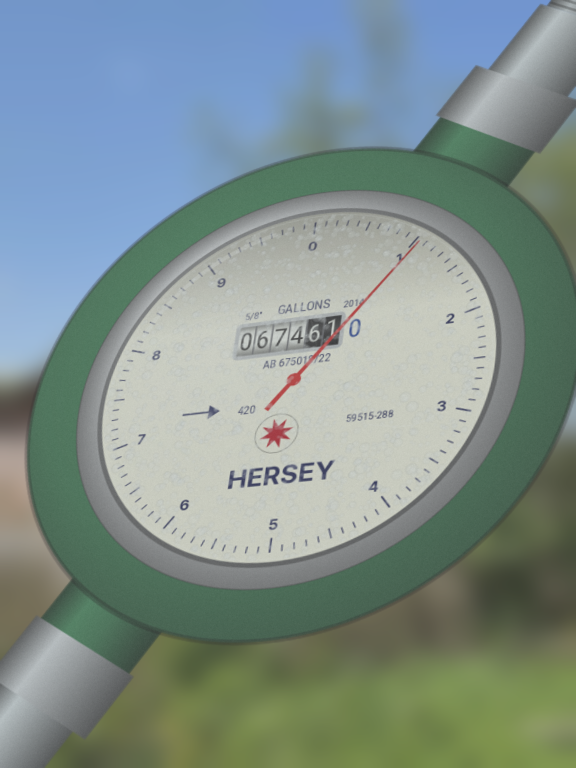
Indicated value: 674611.0 gal
